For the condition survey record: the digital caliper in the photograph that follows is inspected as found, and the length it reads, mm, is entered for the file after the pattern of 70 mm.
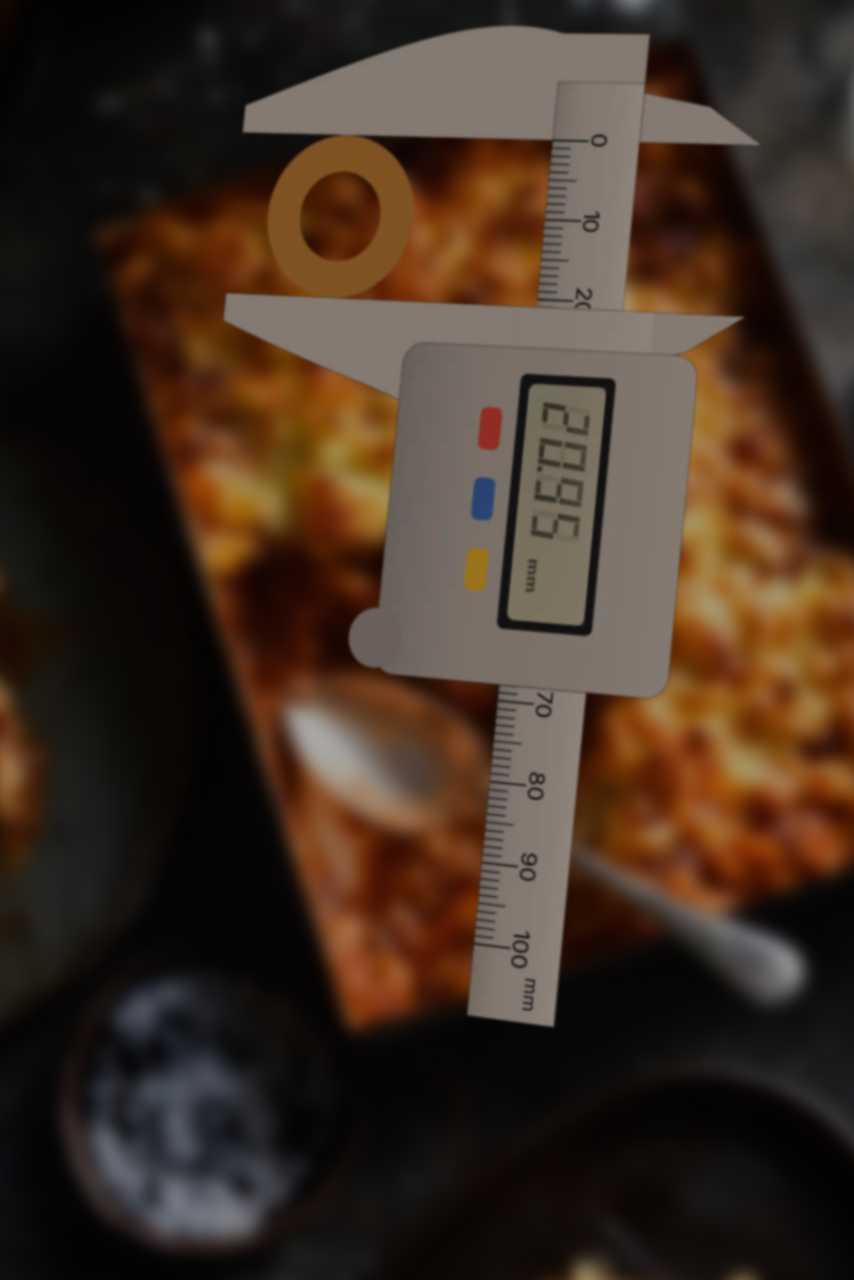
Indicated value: 20.95 mm
